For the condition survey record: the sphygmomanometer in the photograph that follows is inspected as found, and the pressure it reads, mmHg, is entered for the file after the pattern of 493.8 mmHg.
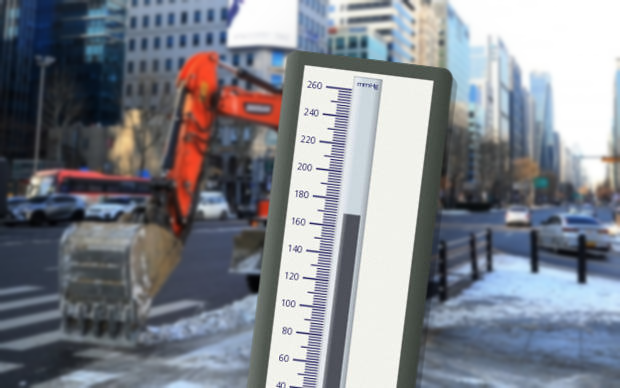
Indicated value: 170 mmHg
